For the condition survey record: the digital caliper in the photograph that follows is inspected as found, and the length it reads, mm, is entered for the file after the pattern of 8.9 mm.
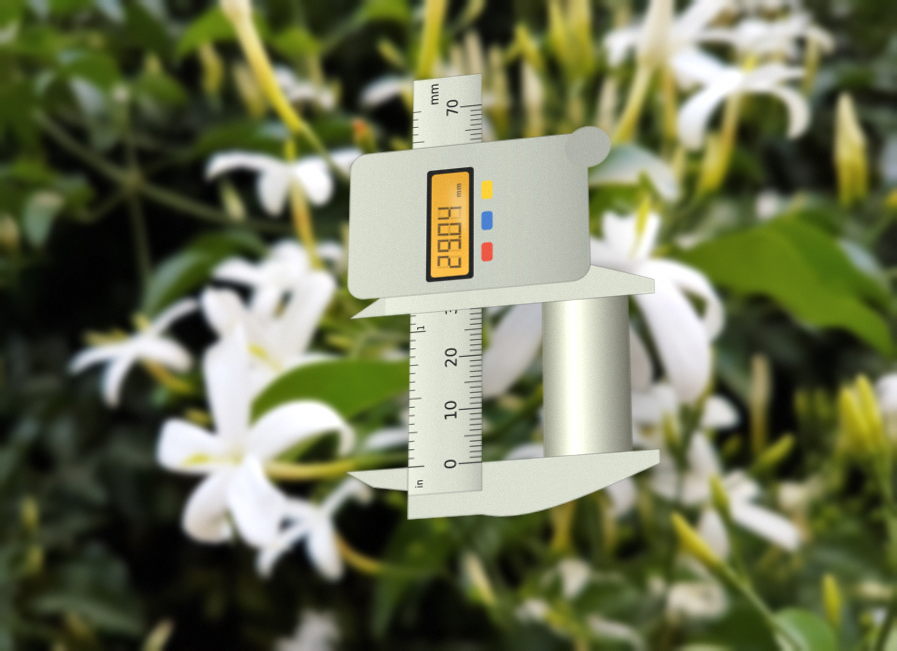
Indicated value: 29.04 mm
